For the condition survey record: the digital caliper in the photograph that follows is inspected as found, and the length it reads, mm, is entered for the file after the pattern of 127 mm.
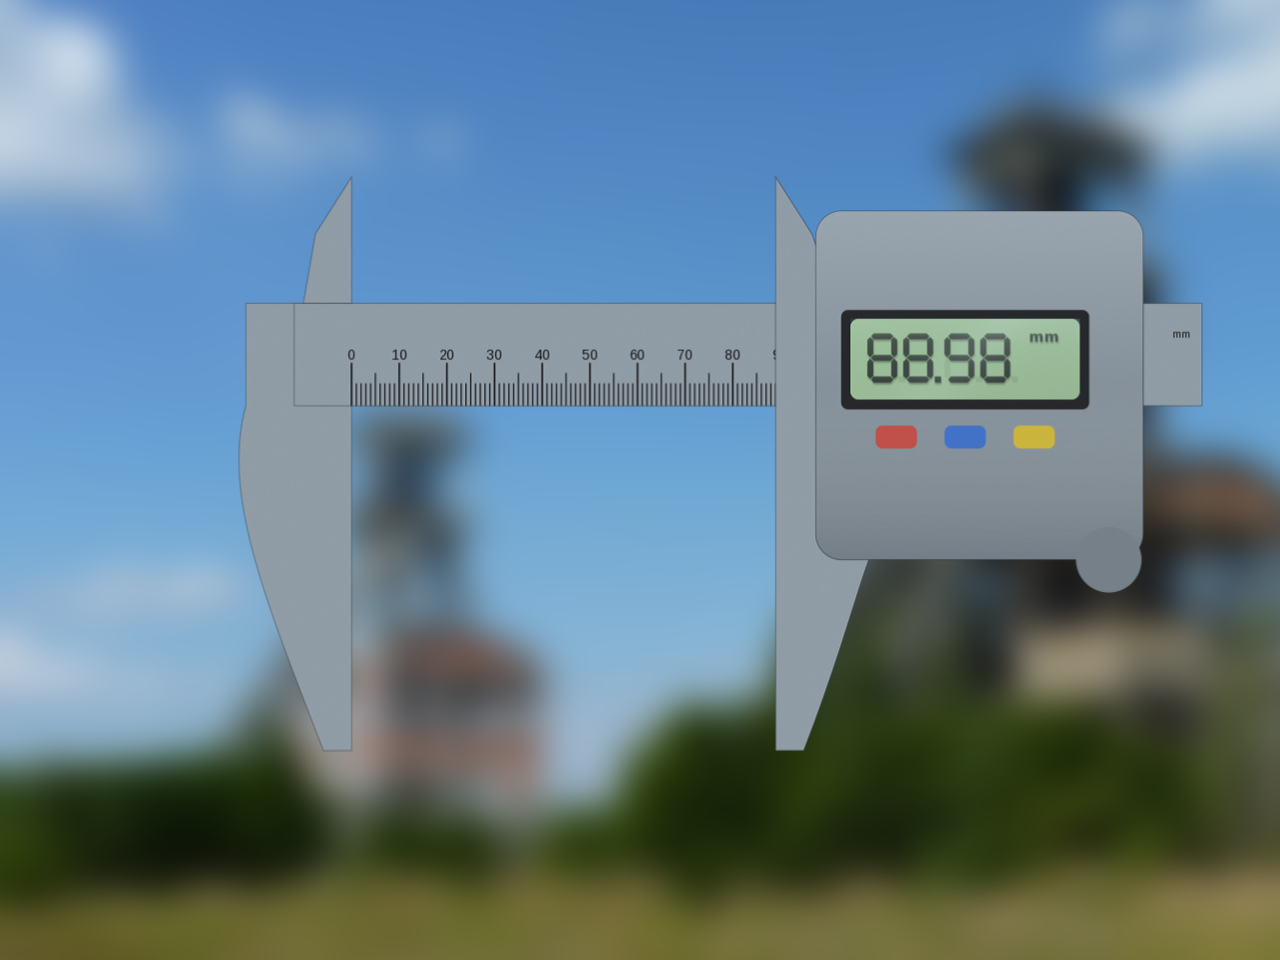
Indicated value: 88.98 mm
